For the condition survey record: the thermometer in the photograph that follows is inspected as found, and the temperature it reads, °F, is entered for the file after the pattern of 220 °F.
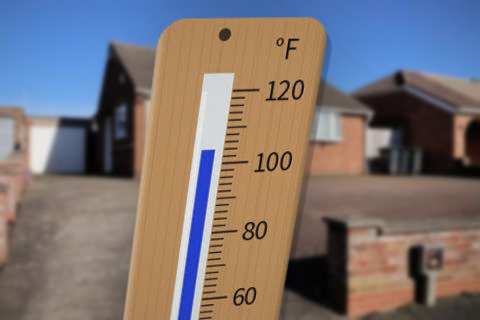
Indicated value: 104 °F
